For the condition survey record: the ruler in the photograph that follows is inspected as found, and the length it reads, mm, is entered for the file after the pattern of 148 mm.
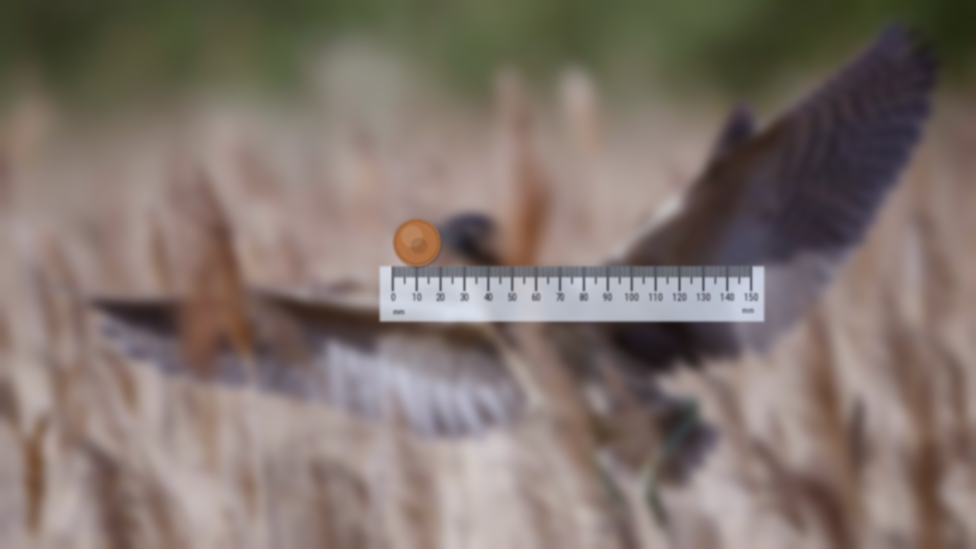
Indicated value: 20 mm
